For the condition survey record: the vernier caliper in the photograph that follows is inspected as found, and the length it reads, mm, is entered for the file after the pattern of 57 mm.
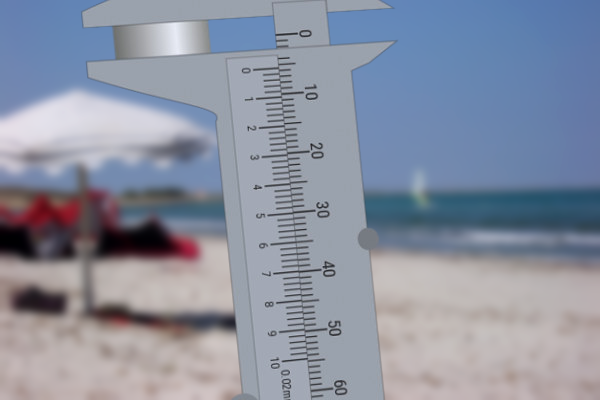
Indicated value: 5.6 mm
